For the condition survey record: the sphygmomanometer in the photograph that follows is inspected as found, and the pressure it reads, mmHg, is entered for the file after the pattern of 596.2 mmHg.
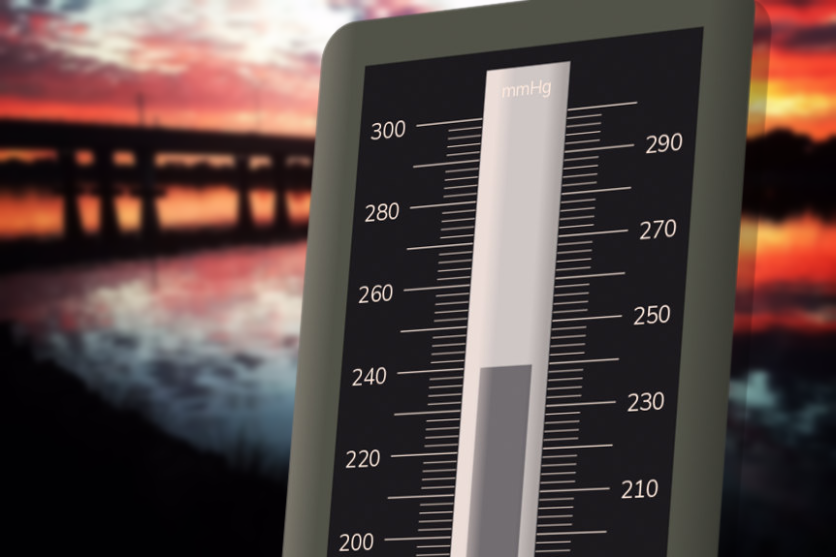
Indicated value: 240 mmHg
